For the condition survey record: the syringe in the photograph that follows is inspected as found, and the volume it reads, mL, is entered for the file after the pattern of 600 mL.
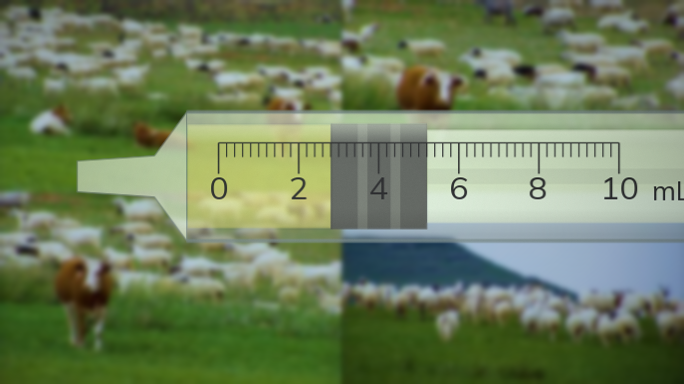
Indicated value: 2.8 mL
